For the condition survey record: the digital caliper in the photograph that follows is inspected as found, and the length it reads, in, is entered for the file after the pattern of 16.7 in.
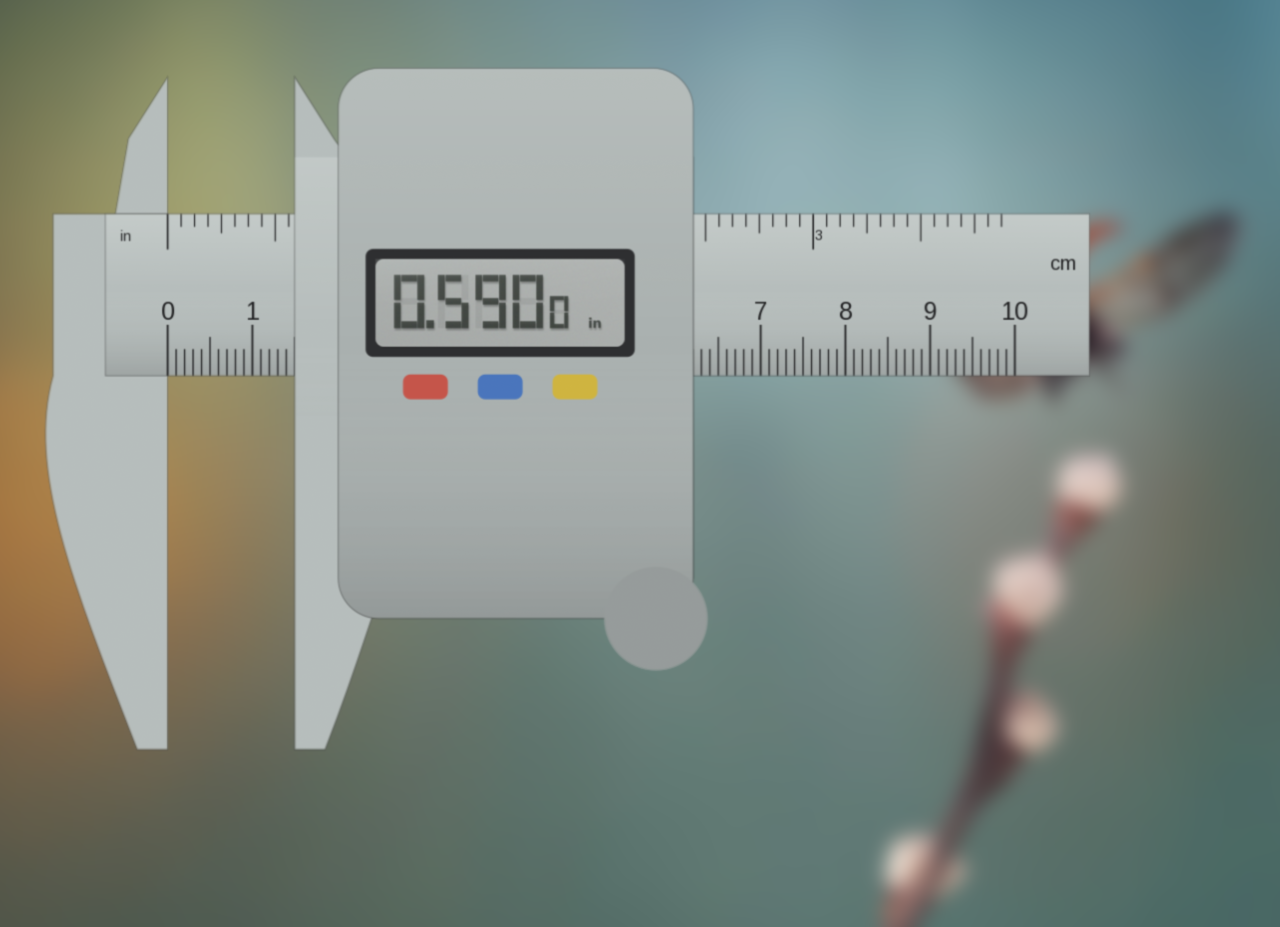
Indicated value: 0.5900 in
